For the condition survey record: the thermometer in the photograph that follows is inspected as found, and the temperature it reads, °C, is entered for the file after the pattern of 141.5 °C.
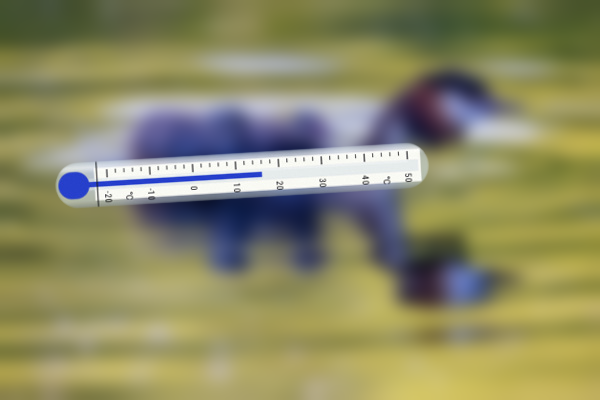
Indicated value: 16 °C
